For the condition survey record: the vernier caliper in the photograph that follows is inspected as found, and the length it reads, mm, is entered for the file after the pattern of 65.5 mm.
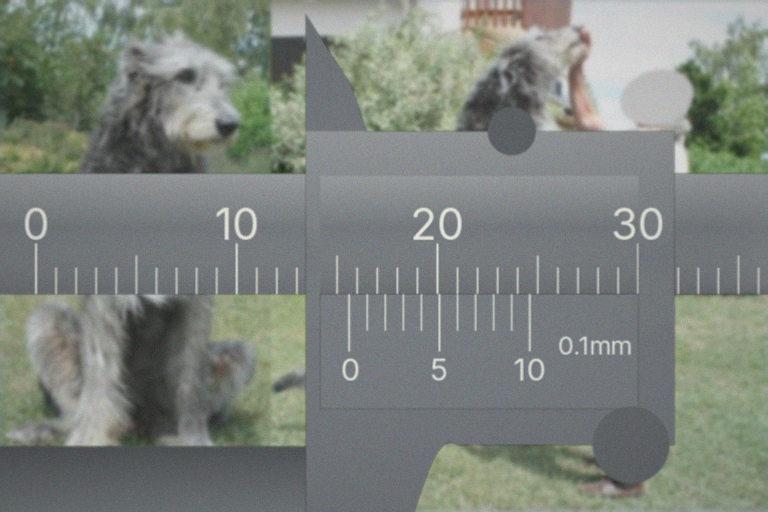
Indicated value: 15.6 mm
